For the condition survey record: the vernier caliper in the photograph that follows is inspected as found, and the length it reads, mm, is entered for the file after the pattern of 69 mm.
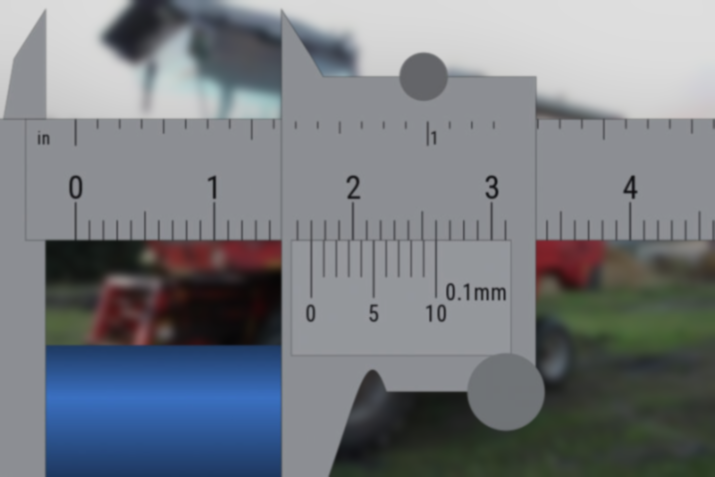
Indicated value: 17.0 mm
